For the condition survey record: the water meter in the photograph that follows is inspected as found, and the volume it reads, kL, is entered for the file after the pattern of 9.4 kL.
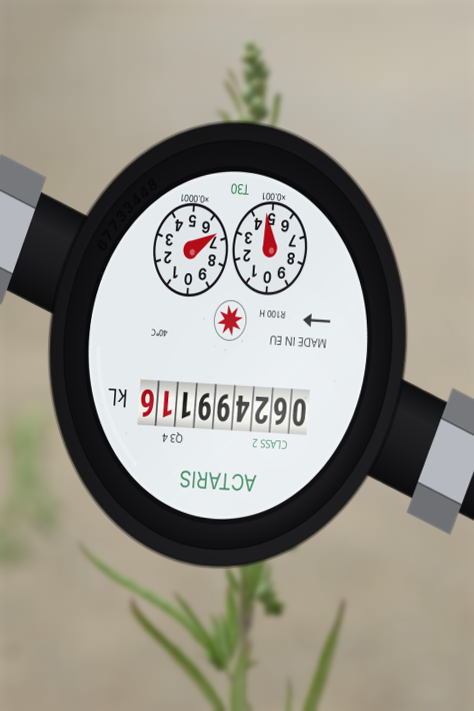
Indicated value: 624991.1646 kL
